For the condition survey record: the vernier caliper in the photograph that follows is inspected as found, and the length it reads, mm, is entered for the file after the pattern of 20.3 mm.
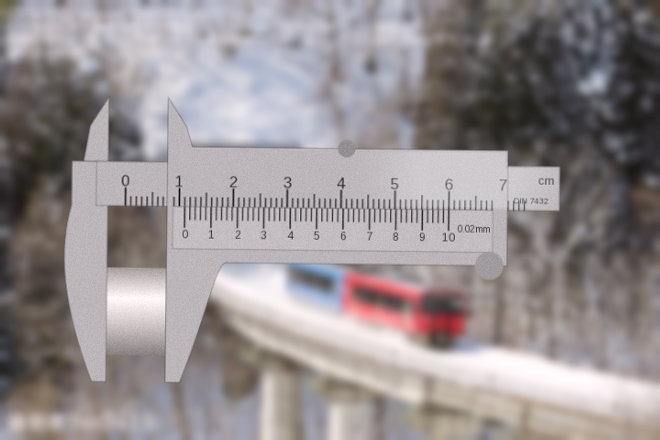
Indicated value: 11.0 mm
